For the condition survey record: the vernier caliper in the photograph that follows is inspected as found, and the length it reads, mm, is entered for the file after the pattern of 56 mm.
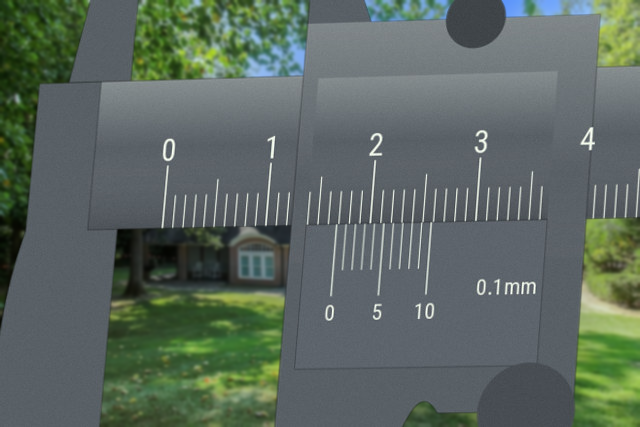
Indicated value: 16.8 mm
